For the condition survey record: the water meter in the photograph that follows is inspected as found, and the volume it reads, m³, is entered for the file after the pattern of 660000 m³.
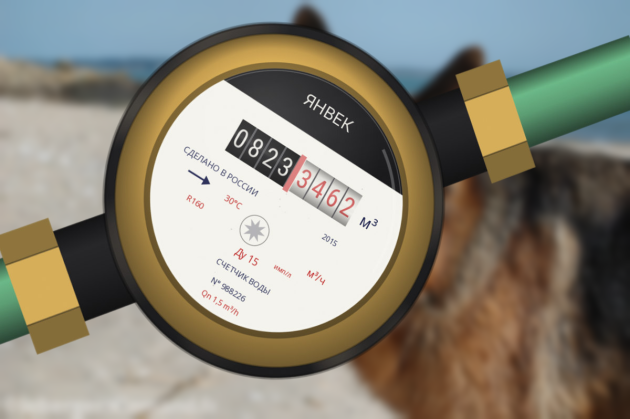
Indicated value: 823.3462 m³
